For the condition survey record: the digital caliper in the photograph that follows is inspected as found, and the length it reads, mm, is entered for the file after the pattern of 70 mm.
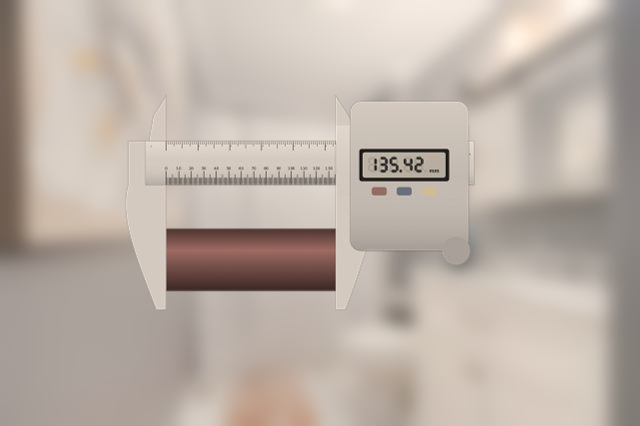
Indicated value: 135.42 mm
